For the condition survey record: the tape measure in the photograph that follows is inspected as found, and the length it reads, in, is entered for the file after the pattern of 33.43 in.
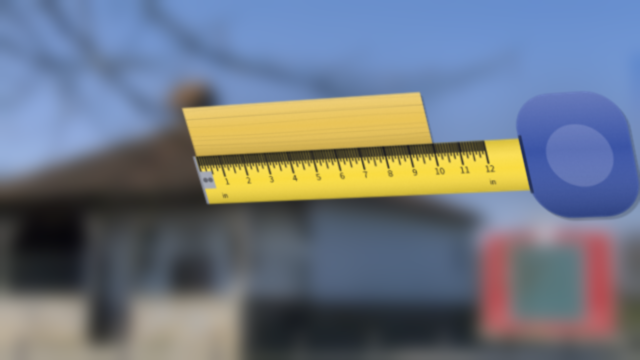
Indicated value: 10 in
